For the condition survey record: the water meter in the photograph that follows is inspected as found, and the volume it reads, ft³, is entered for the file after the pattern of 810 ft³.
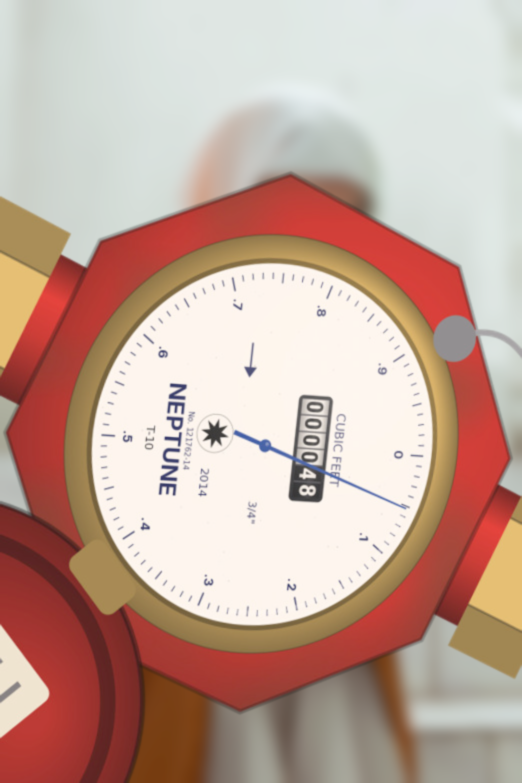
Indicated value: 48.05 ft³
